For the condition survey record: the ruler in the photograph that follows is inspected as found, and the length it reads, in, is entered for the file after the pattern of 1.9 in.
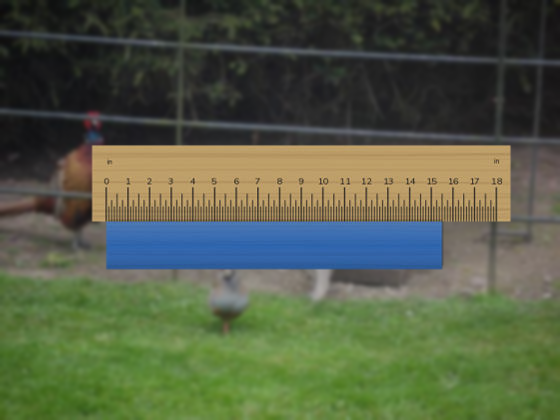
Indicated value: 15.5 in
